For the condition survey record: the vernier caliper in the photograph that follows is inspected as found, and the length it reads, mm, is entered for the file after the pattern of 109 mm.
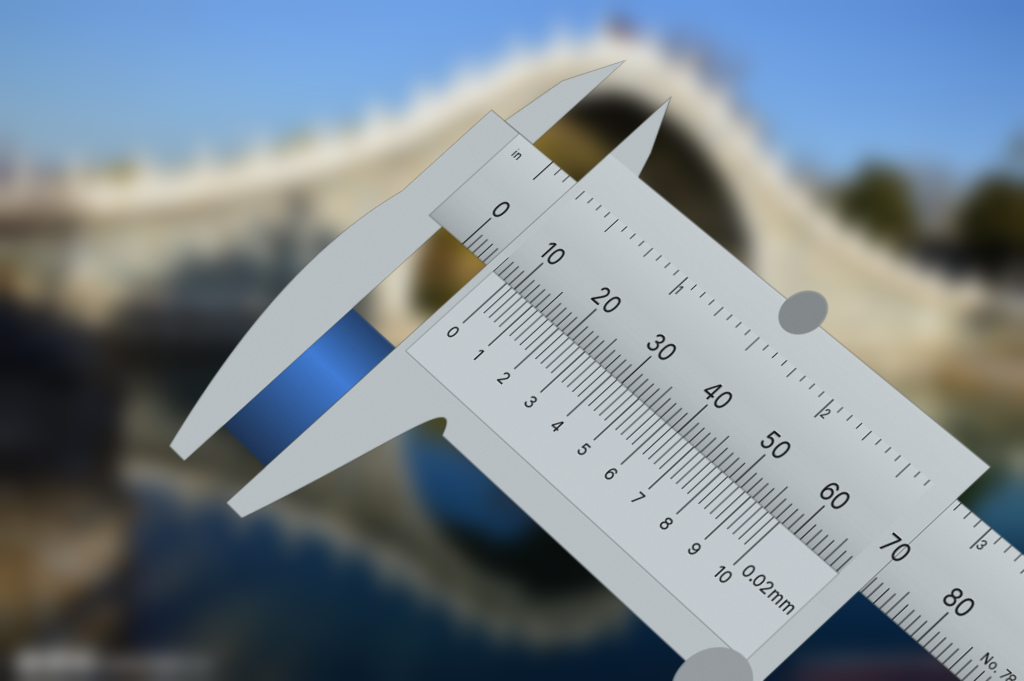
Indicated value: 8.6 mm
